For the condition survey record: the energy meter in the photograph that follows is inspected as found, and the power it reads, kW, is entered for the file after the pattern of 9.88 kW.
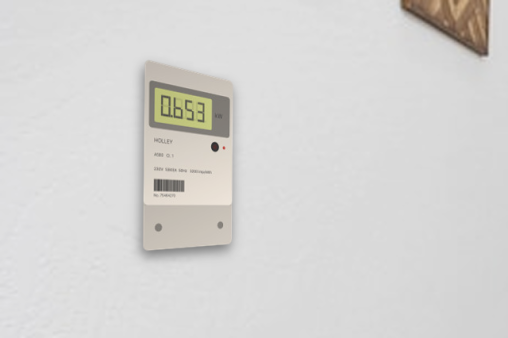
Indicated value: 0.653 kW
